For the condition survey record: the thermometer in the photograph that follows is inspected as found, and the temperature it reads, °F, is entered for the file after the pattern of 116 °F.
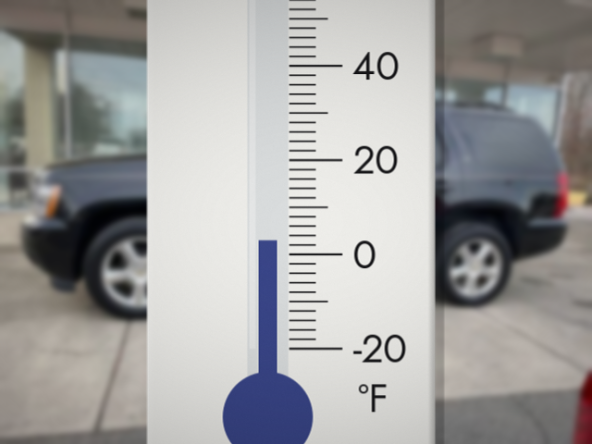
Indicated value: 3 °F
